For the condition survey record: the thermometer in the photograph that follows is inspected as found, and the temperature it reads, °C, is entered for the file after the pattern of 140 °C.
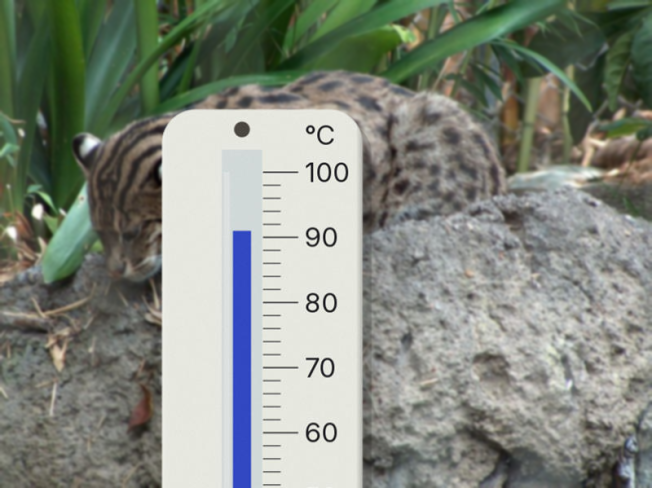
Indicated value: 91 °C
